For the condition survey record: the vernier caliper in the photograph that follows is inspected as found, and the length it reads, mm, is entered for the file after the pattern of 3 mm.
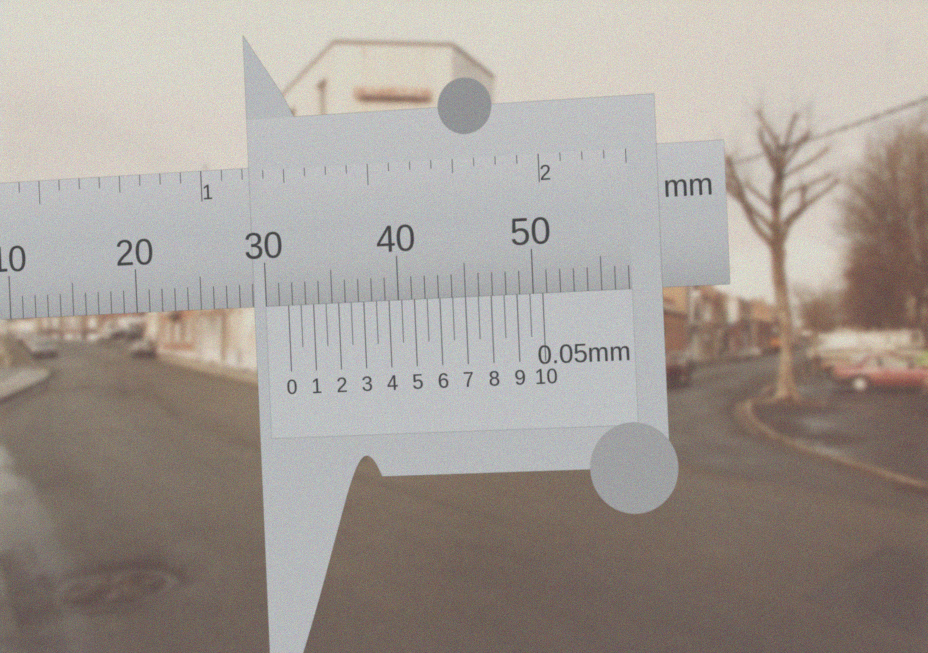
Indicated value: 31.7 mm
